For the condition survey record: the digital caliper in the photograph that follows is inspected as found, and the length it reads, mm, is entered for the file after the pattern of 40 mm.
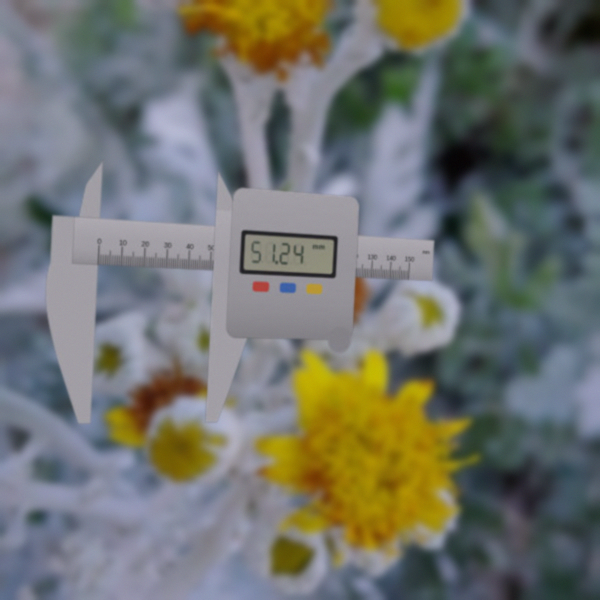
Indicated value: 51.24 mm
